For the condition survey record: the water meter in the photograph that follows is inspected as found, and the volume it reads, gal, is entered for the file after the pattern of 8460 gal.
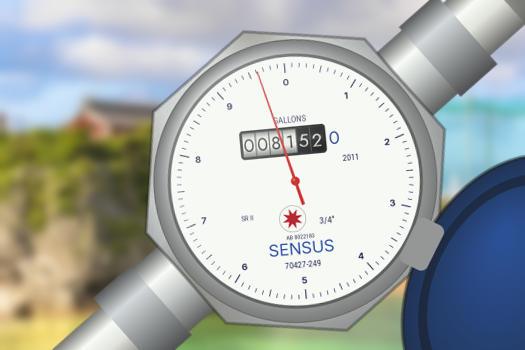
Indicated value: 81519.6 gal
